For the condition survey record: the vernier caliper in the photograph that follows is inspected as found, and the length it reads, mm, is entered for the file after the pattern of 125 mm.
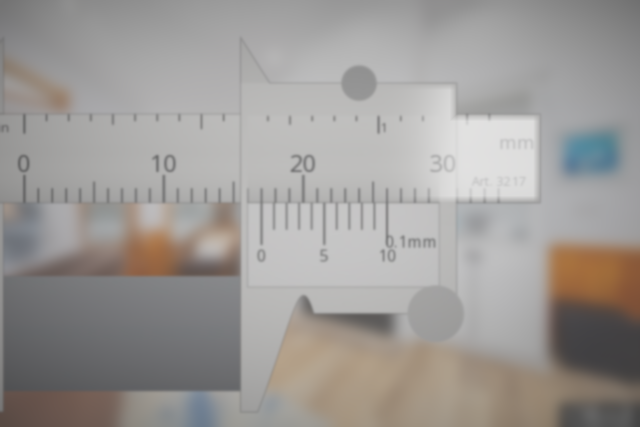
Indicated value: 17.0 mm
